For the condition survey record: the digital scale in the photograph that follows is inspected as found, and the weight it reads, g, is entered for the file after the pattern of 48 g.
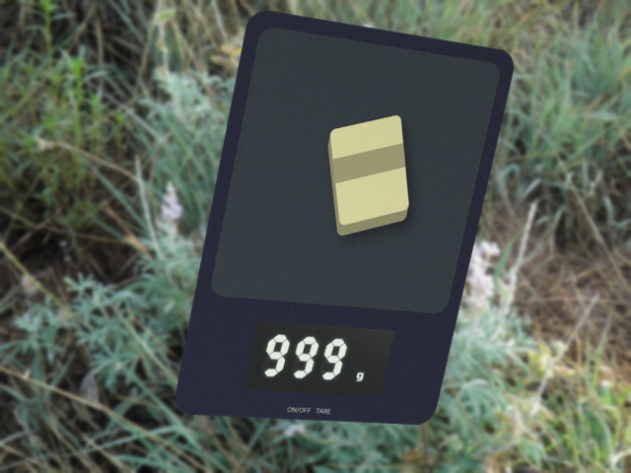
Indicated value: 999 g
